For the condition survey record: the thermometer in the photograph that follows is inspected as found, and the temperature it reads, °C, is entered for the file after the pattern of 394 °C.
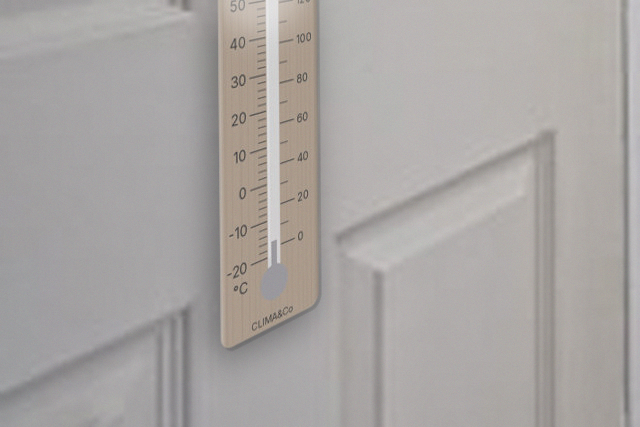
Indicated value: -16 °C
